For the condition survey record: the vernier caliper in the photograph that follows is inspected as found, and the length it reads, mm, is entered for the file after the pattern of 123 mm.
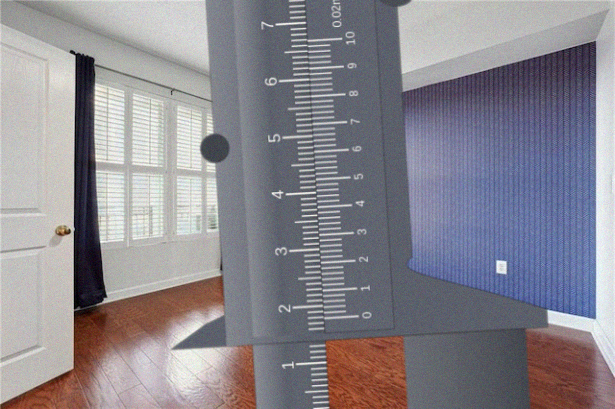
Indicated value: 17.8 mm
